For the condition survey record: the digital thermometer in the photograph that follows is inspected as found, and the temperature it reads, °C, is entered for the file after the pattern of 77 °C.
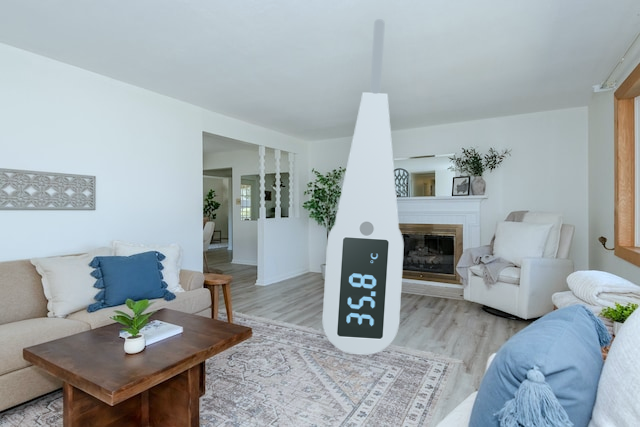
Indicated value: 35.8 °C
